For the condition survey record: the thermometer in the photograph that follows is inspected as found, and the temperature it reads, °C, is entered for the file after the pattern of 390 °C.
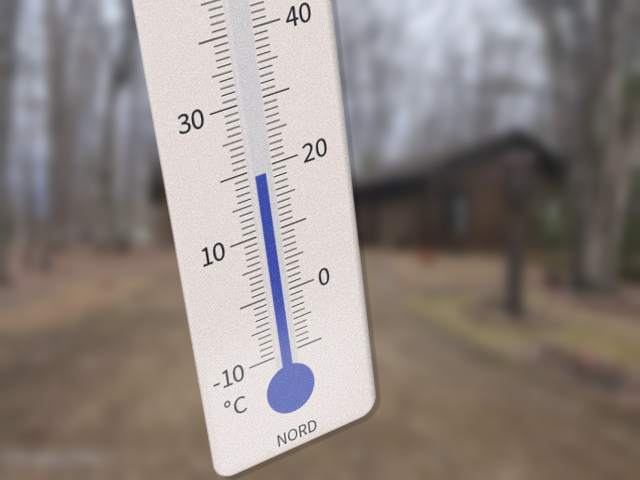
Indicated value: 19 °C
